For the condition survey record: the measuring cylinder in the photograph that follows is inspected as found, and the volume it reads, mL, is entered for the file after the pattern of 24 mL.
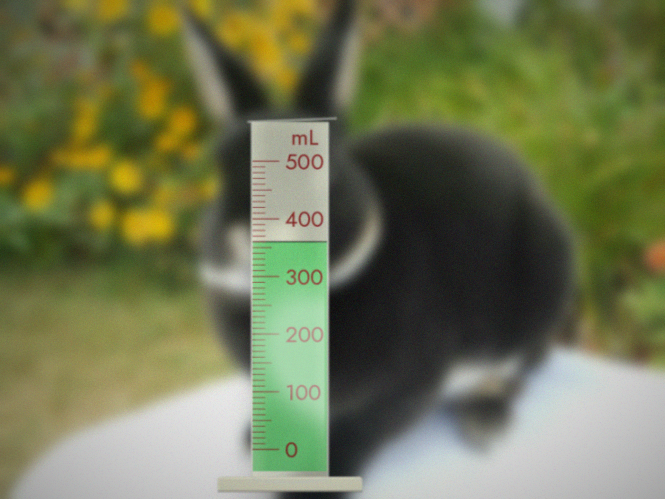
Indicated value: 360 mL
